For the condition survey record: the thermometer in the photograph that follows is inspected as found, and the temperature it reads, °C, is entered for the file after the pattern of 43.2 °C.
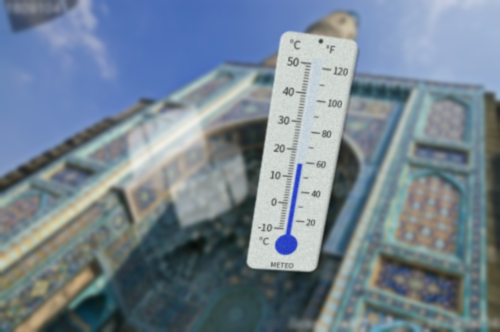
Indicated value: 15 °C
